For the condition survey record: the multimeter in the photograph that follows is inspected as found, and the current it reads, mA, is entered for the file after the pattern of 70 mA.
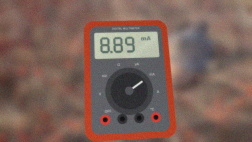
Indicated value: 8.89 mA
